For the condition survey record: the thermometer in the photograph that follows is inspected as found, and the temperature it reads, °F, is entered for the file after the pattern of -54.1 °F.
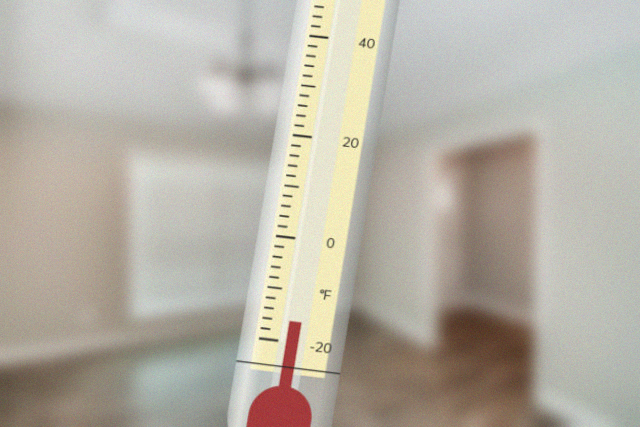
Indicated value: -16 °F
